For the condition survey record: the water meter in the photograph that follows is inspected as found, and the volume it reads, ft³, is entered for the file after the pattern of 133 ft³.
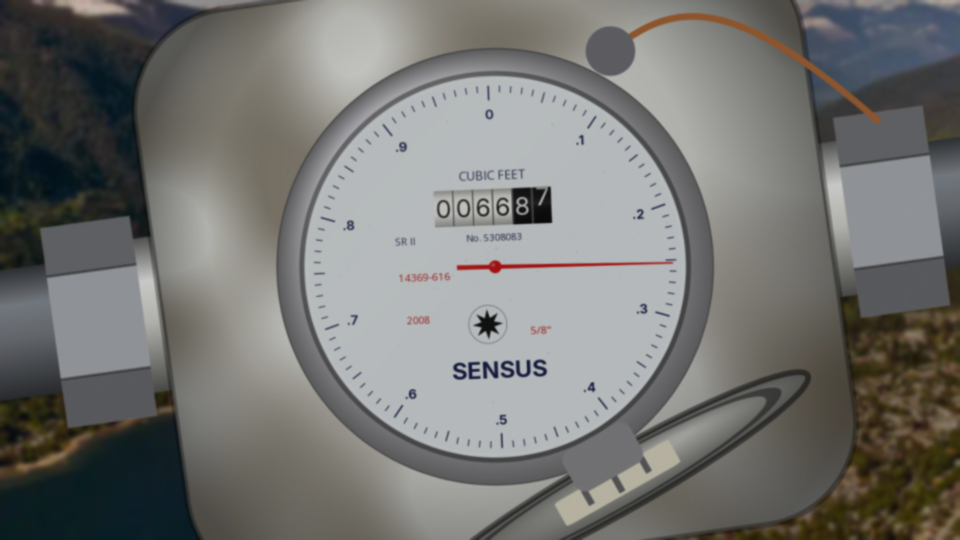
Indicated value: 6687.25 ft³
